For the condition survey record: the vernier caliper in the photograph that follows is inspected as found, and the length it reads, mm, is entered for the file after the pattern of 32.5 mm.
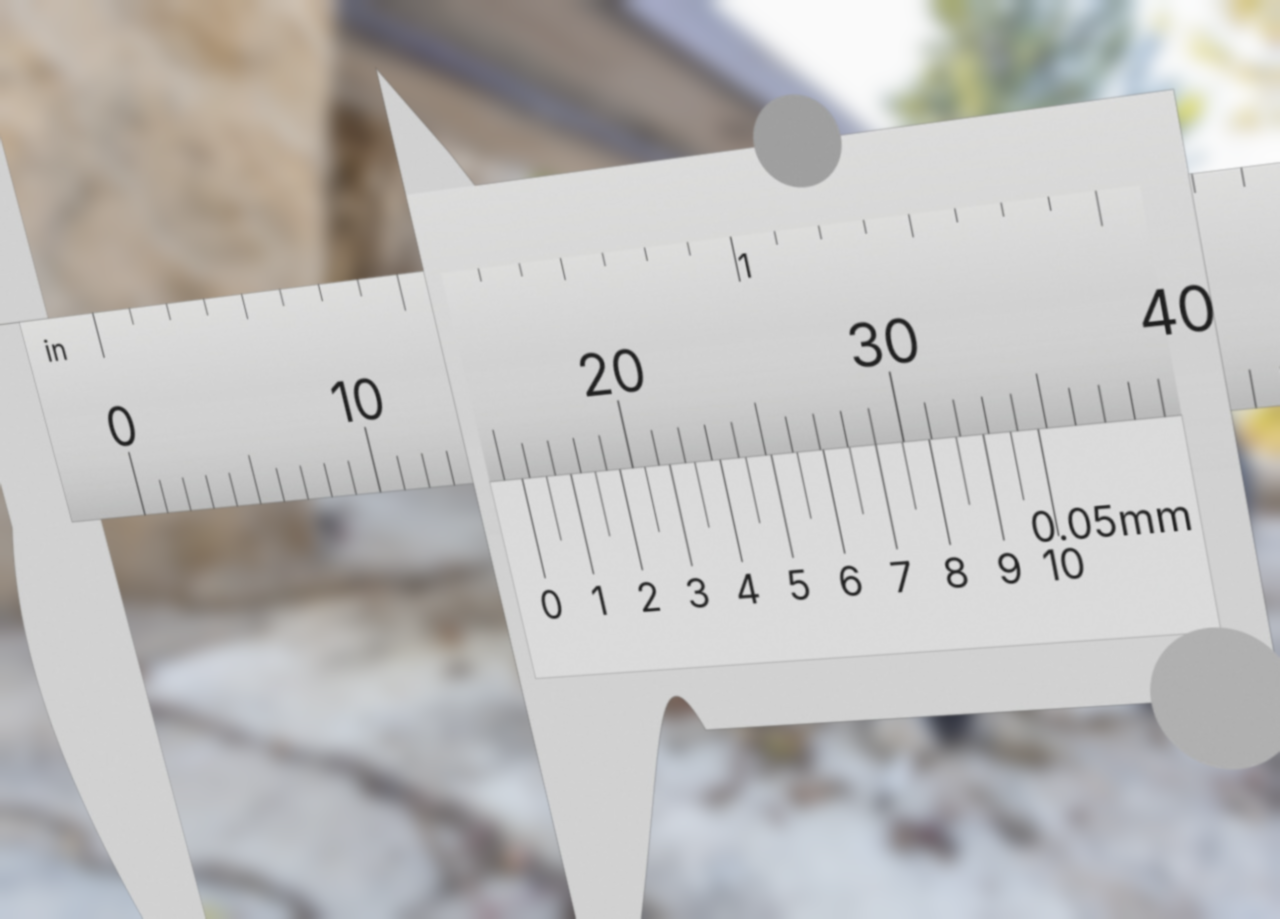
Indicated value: 15.7 mm
